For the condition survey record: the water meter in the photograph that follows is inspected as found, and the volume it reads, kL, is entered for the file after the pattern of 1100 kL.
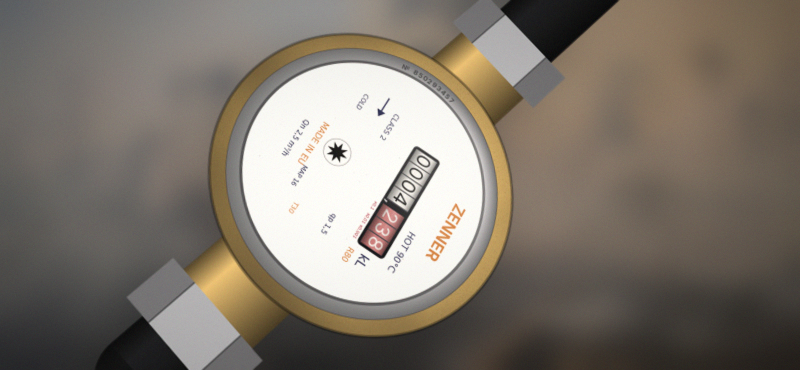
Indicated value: 4.238 kL
